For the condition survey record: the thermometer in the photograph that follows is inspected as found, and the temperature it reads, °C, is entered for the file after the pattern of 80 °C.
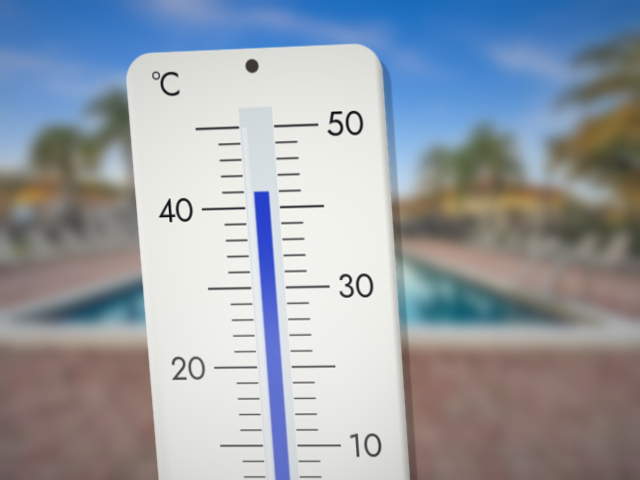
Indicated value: 42 °C
